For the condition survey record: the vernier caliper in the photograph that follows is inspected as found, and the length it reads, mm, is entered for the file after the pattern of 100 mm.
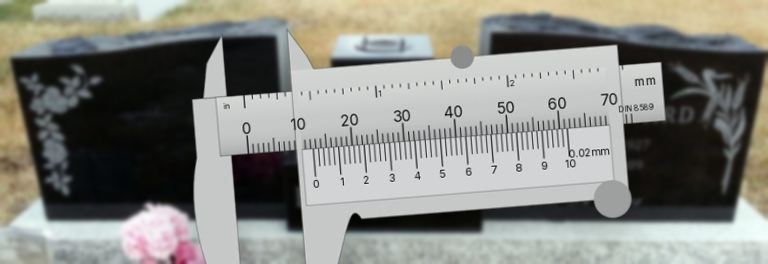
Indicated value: 12.5 mm
